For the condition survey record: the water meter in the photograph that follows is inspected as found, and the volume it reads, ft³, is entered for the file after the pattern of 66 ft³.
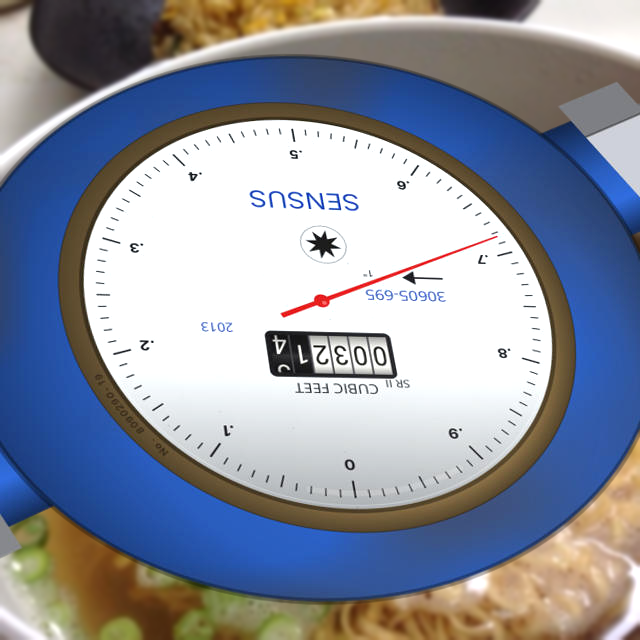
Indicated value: 3213.68 ft³
